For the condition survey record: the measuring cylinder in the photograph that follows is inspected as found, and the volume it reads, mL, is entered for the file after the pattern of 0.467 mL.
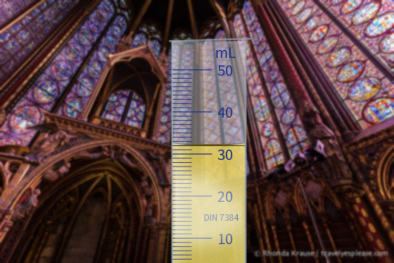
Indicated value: 32 mL
